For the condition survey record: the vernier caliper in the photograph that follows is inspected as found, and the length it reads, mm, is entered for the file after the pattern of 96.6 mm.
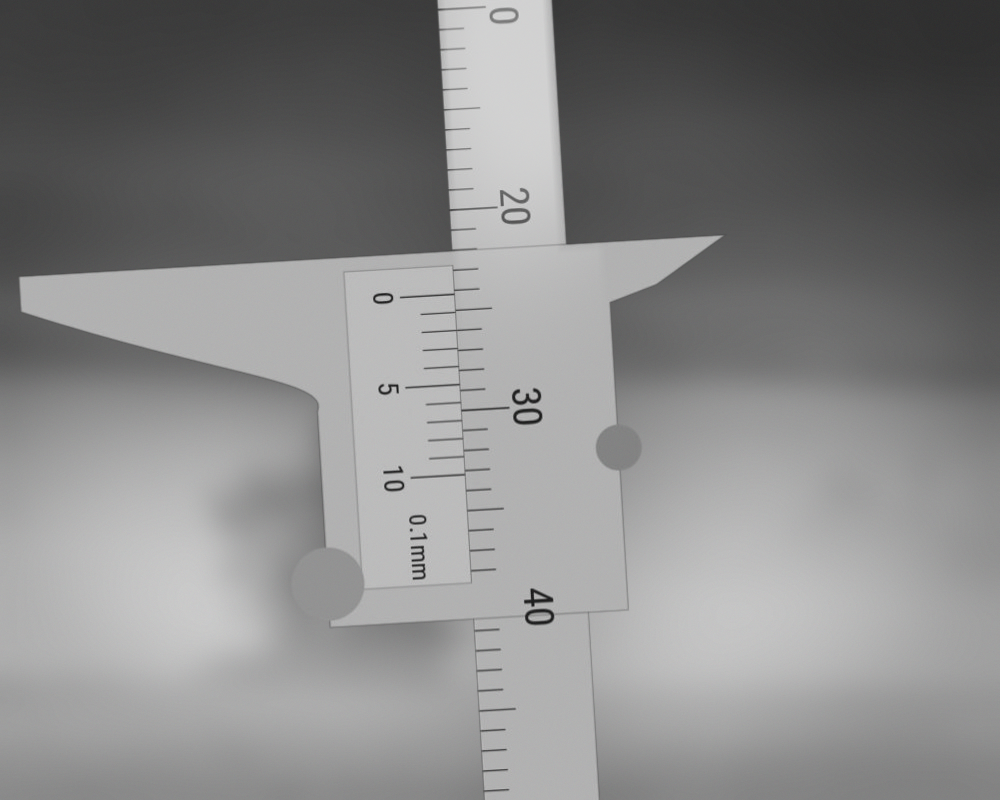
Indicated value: 24.2 mm
